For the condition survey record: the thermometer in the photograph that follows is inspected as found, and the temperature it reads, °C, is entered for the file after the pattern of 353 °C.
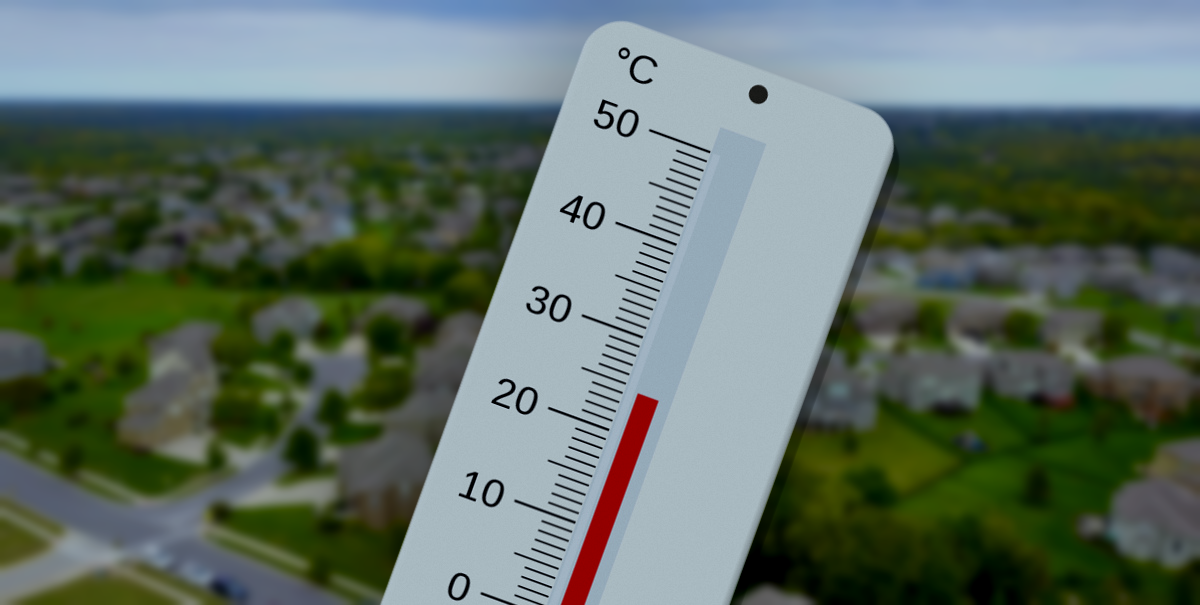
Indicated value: 24.5 °C
